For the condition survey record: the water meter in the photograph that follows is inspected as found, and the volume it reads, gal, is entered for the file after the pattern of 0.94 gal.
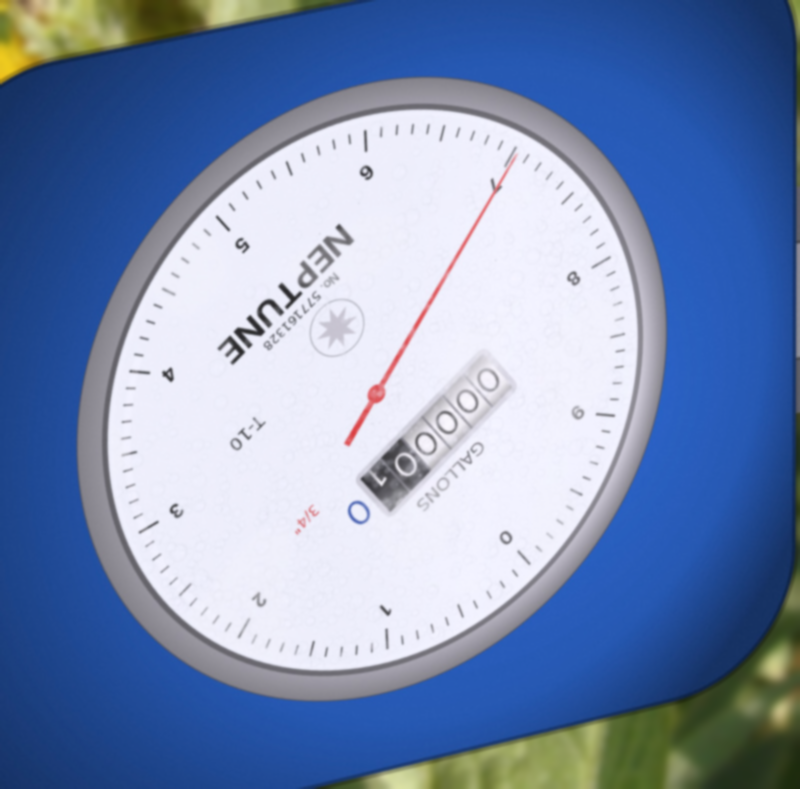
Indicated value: 7.0 gal
